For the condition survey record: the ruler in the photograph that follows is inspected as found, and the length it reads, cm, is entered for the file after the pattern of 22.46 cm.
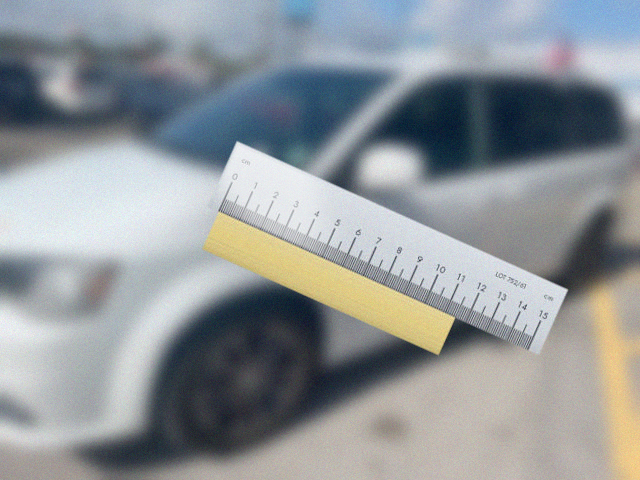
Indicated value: 11.5 cm
